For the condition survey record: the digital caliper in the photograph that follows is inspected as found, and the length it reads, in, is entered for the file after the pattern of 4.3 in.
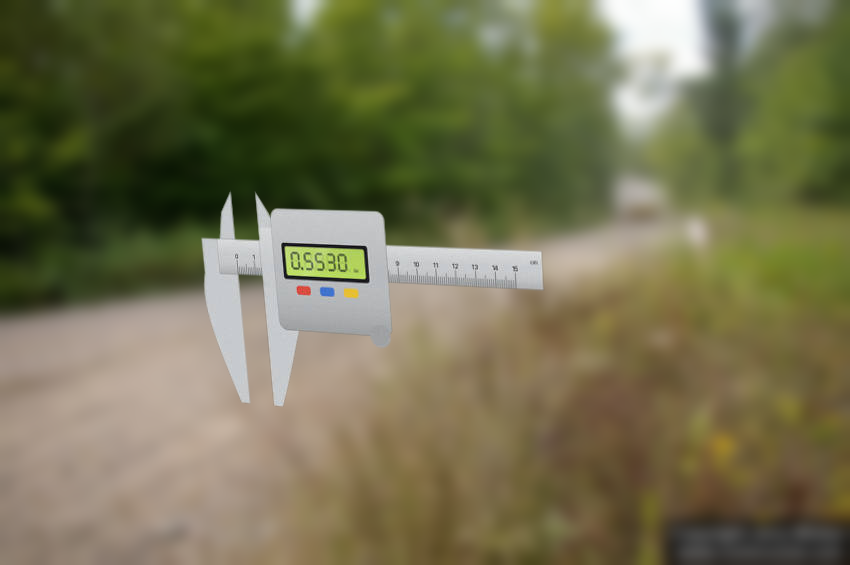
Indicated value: 0.5530 in
